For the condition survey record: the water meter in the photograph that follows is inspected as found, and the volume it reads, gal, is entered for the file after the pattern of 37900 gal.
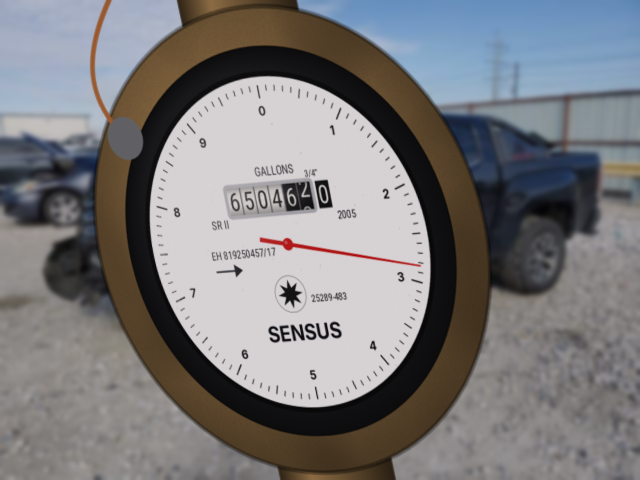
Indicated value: 6504622.8 gal
